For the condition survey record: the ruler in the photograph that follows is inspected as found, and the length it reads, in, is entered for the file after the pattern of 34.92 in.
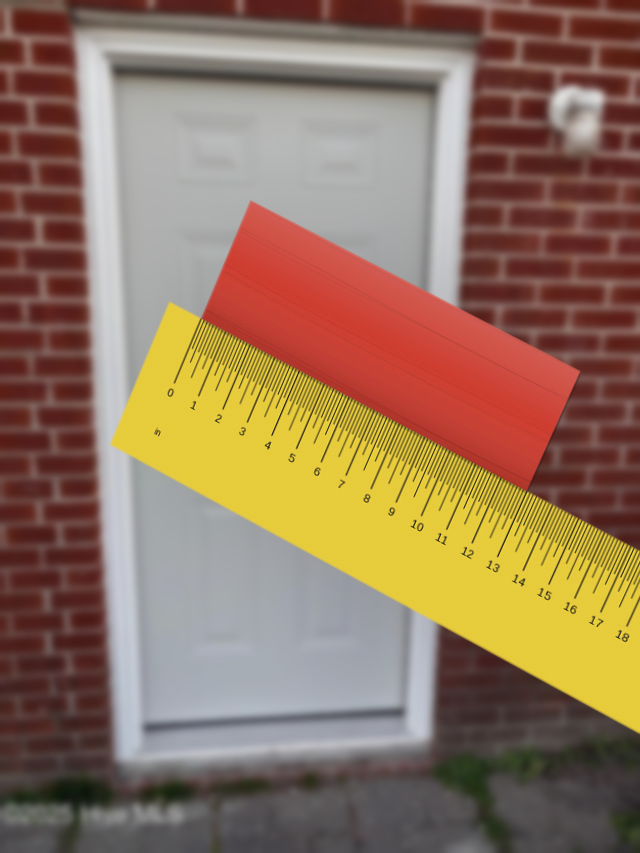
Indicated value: 13 in
